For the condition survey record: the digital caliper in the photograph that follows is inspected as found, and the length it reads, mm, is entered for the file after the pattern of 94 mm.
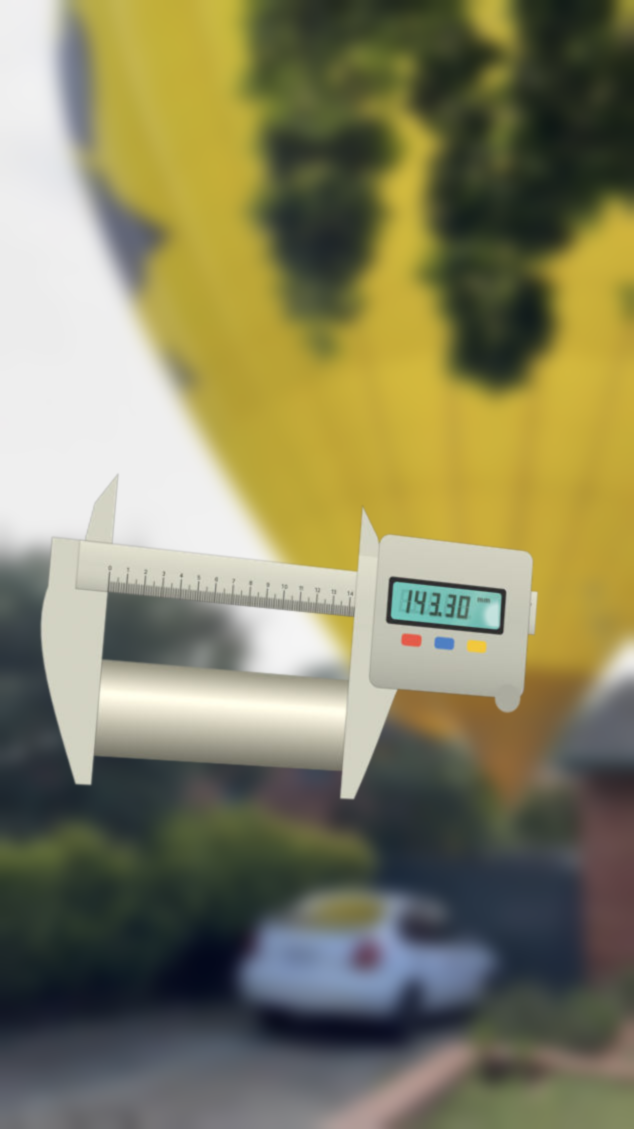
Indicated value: 143.30 mm
